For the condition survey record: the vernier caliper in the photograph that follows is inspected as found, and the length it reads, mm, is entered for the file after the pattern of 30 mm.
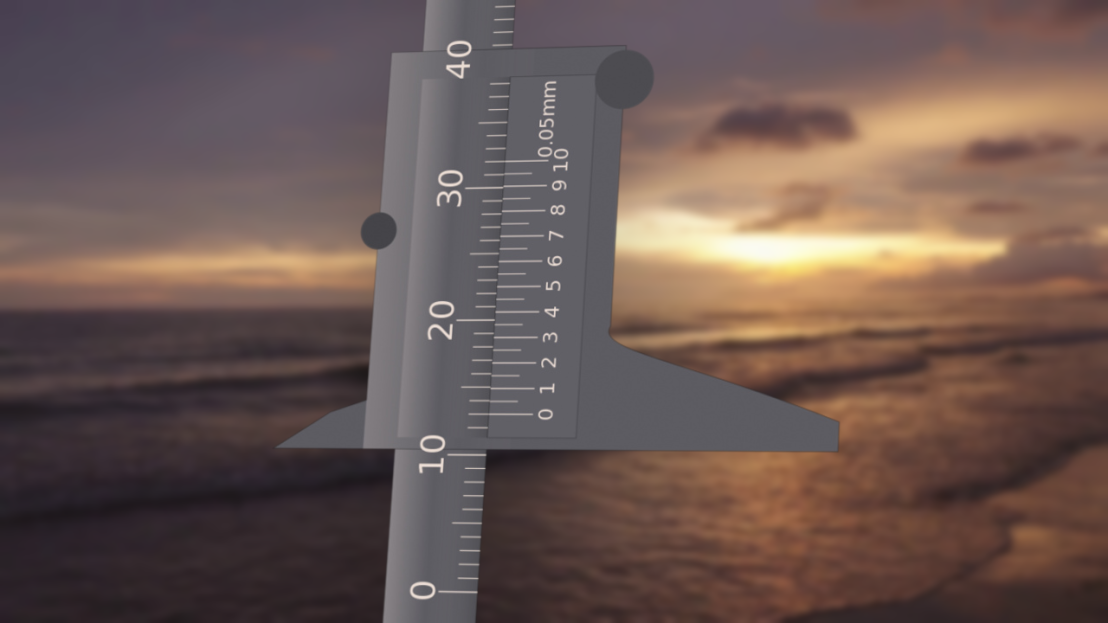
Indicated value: 13.0 mm
